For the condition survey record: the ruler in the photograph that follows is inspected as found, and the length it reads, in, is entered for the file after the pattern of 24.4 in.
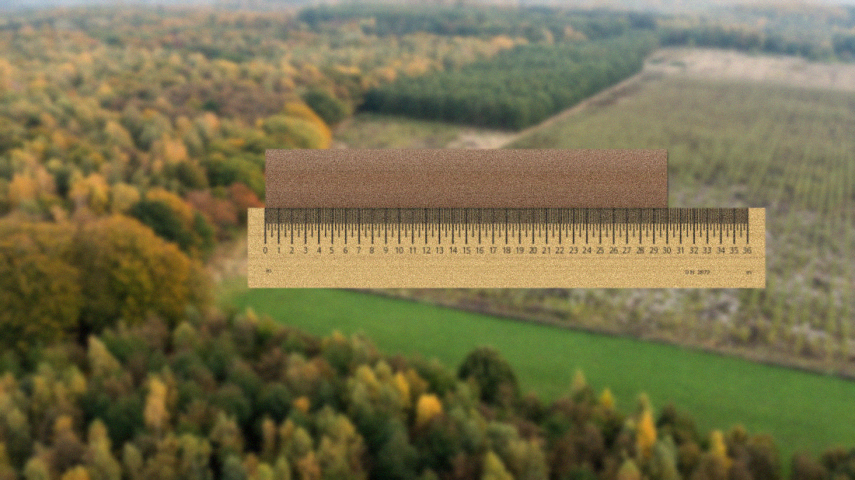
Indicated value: 30 in
